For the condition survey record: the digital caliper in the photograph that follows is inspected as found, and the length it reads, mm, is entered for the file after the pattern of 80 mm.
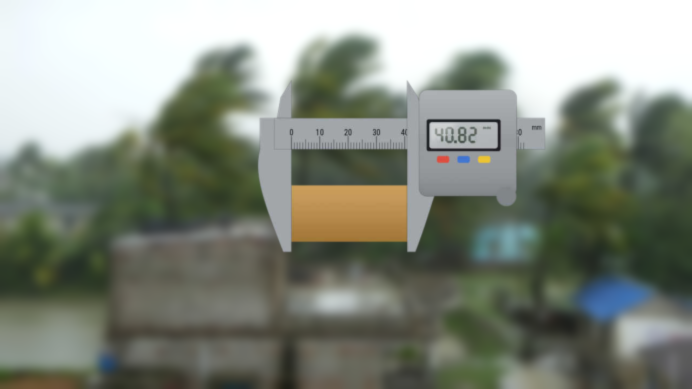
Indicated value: 40.82 mm
